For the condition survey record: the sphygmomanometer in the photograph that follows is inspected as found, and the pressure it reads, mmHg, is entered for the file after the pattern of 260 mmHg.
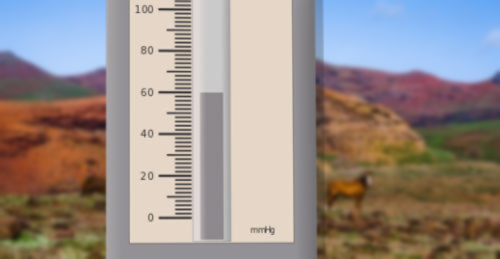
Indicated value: 60 mmHg
